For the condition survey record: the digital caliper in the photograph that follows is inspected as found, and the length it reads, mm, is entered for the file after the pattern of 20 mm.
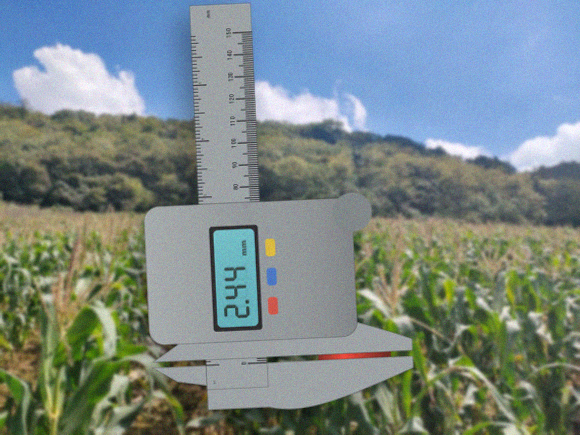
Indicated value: 2.44 mm
